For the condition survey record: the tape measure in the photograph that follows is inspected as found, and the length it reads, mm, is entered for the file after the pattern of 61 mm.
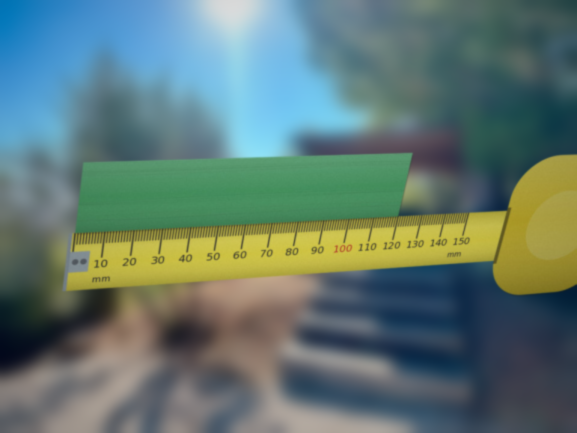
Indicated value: 120 mm
